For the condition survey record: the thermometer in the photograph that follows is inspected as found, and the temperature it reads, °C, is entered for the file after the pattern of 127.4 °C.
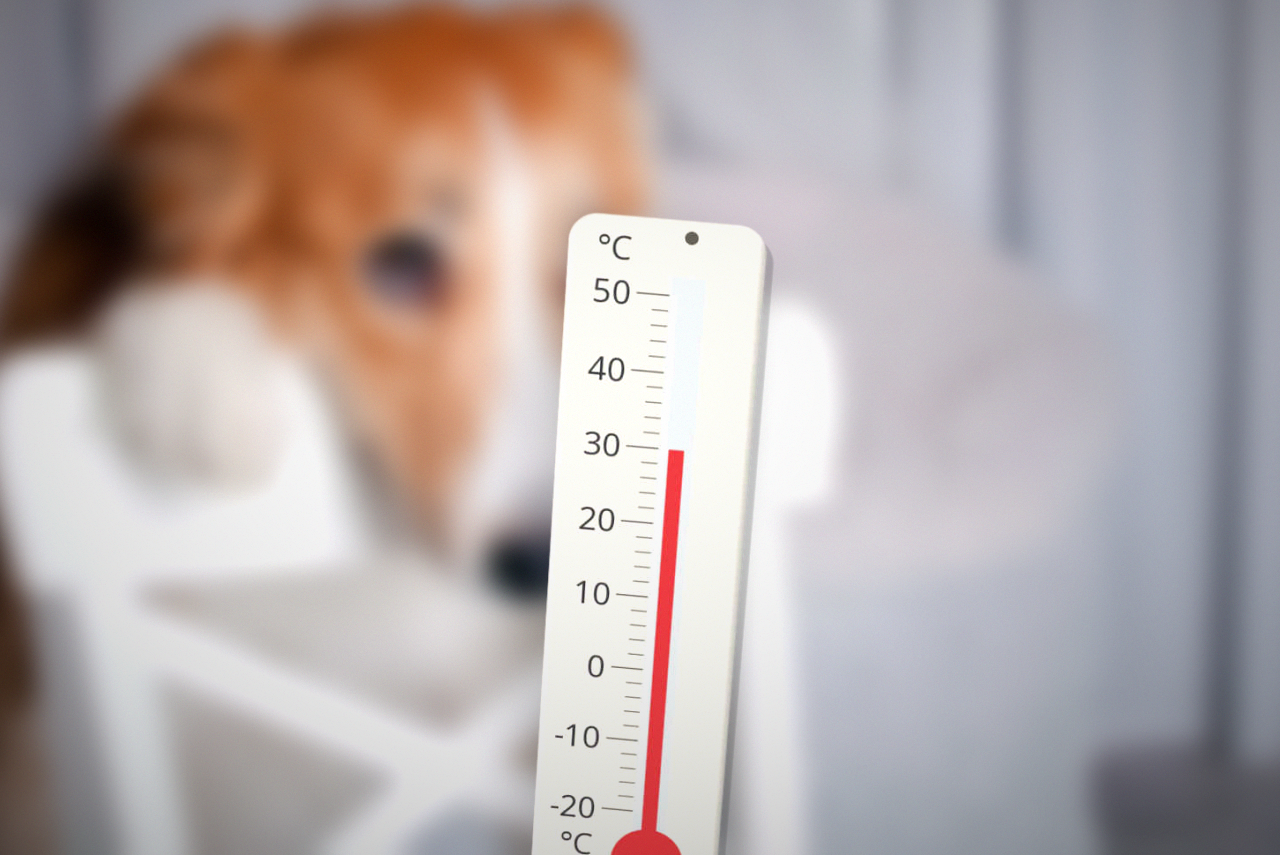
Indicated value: 30 °C
